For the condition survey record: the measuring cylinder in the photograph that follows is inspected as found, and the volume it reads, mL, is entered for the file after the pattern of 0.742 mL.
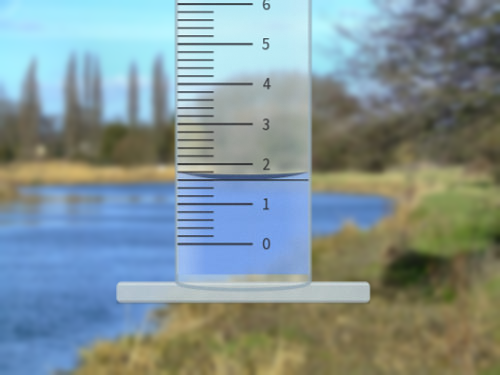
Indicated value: 1.6 mL
